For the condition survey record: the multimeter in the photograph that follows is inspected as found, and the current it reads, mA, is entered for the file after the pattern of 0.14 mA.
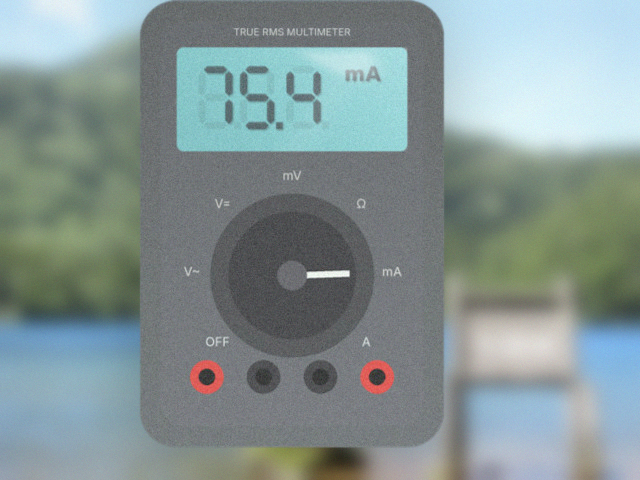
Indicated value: 75.4 mA
